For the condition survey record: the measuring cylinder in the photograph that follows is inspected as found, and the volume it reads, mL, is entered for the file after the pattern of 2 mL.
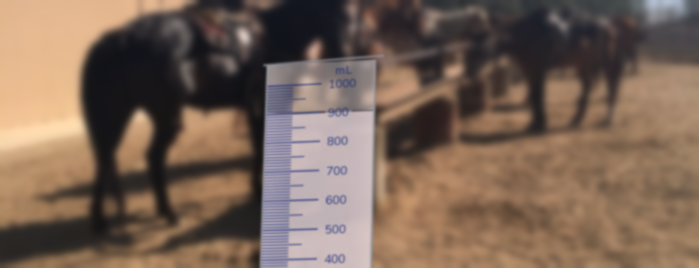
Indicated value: 900 mL
